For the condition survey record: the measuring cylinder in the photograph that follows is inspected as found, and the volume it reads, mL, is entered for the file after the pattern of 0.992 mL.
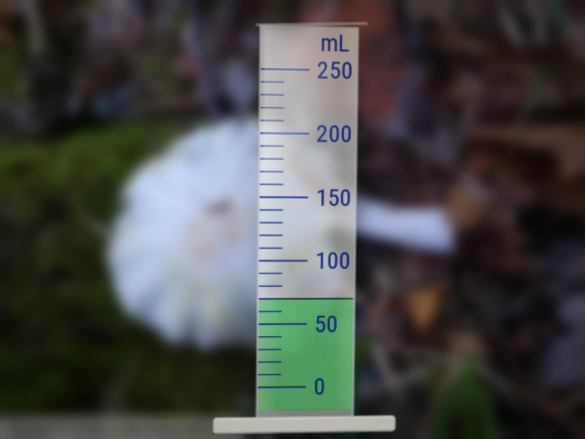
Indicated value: 70 mL
